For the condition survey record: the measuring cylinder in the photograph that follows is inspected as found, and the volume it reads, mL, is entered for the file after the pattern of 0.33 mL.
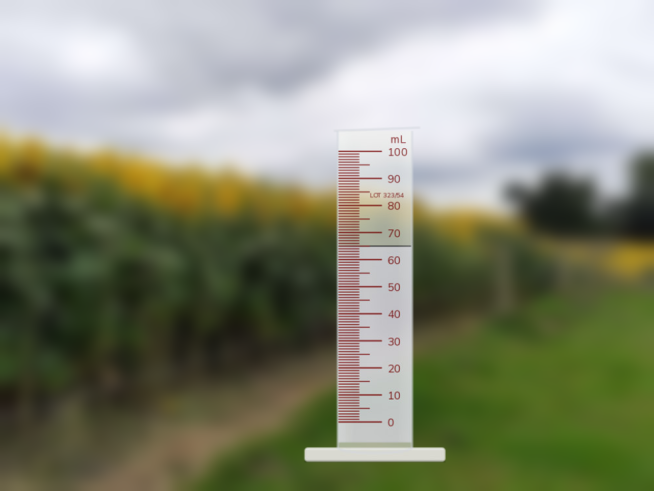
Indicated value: 65 mL
